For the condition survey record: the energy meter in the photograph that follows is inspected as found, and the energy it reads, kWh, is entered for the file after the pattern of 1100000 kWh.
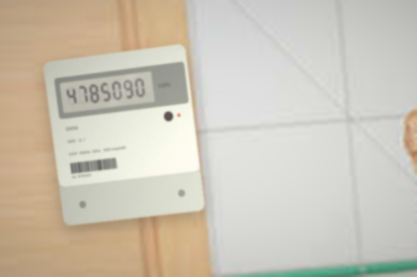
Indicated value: 4785090 kWh
